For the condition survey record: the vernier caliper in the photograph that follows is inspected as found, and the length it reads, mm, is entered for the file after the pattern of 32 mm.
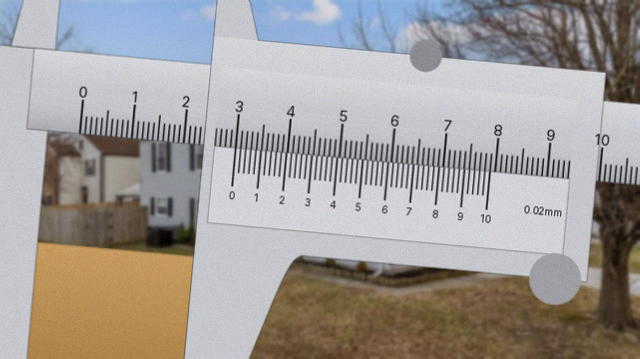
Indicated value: 30.0 mm
